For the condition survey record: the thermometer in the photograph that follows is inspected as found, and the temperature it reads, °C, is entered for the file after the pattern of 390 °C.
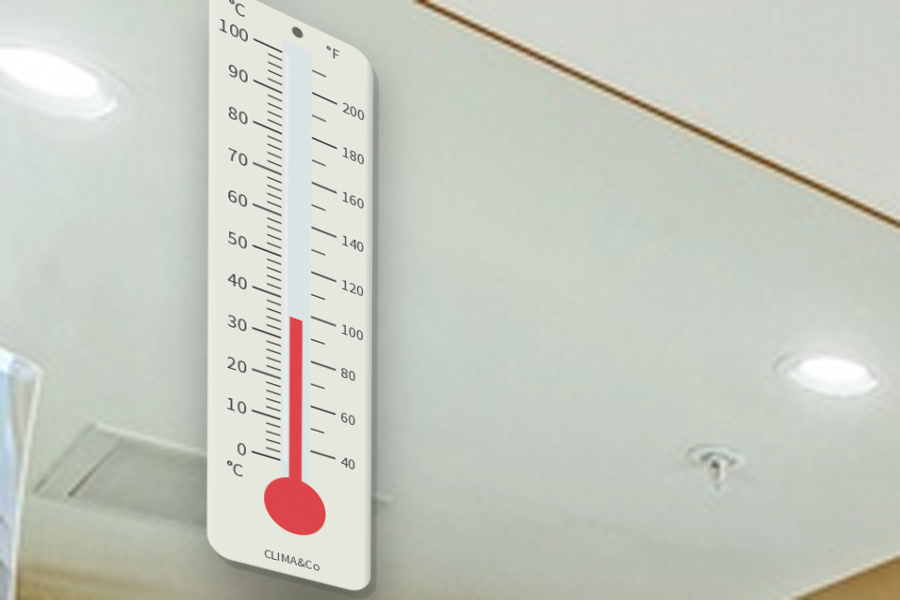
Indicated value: 36 °C
